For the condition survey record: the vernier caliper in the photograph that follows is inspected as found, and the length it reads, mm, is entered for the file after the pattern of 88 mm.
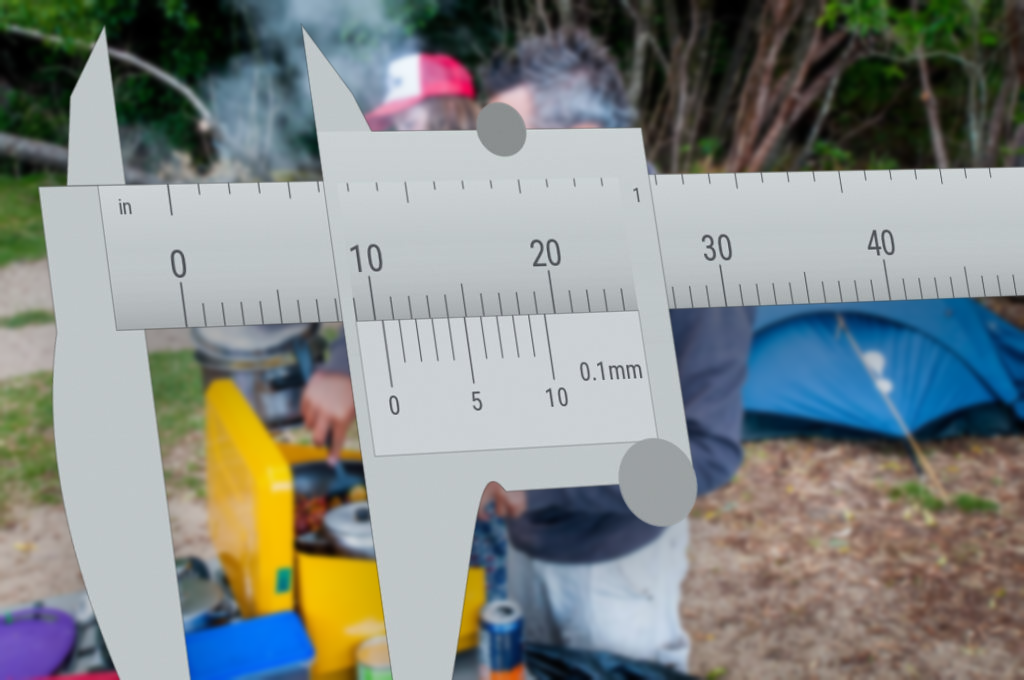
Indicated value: 10.4 mm
